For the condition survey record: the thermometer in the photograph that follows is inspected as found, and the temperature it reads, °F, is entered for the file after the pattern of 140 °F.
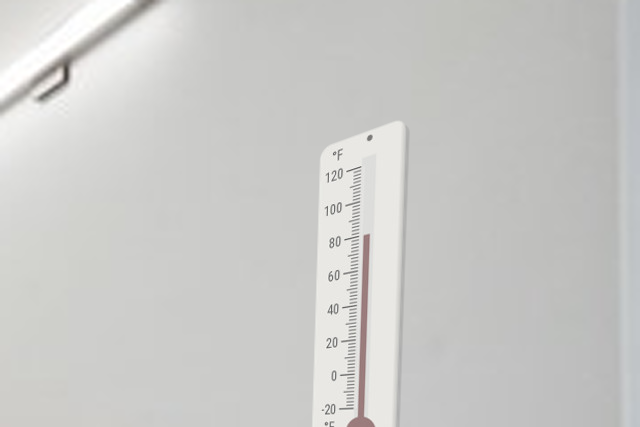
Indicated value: 80 °F
